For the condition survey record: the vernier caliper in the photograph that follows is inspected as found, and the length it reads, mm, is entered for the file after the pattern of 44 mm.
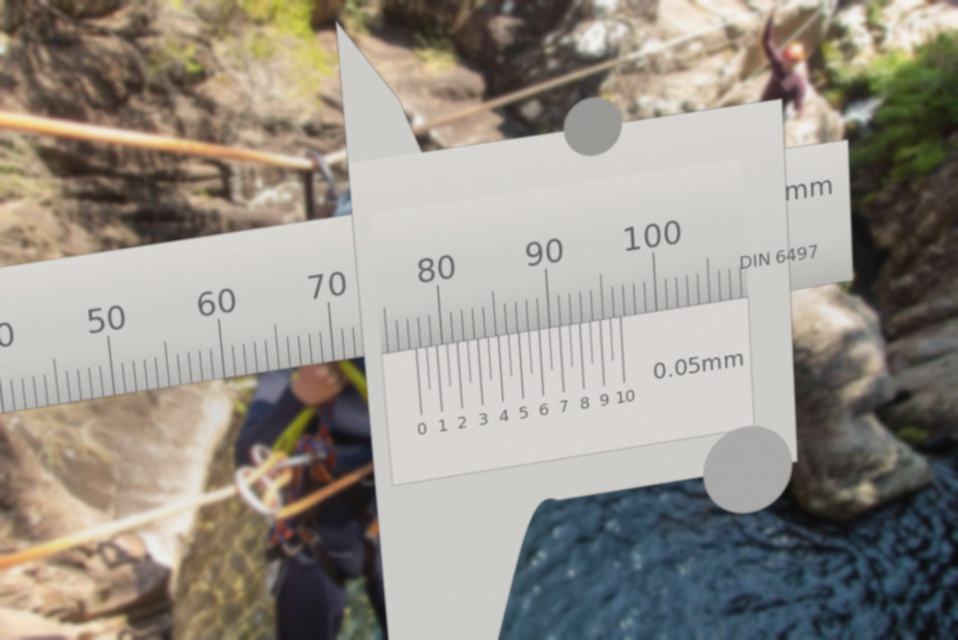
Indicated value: 77.6 mm
